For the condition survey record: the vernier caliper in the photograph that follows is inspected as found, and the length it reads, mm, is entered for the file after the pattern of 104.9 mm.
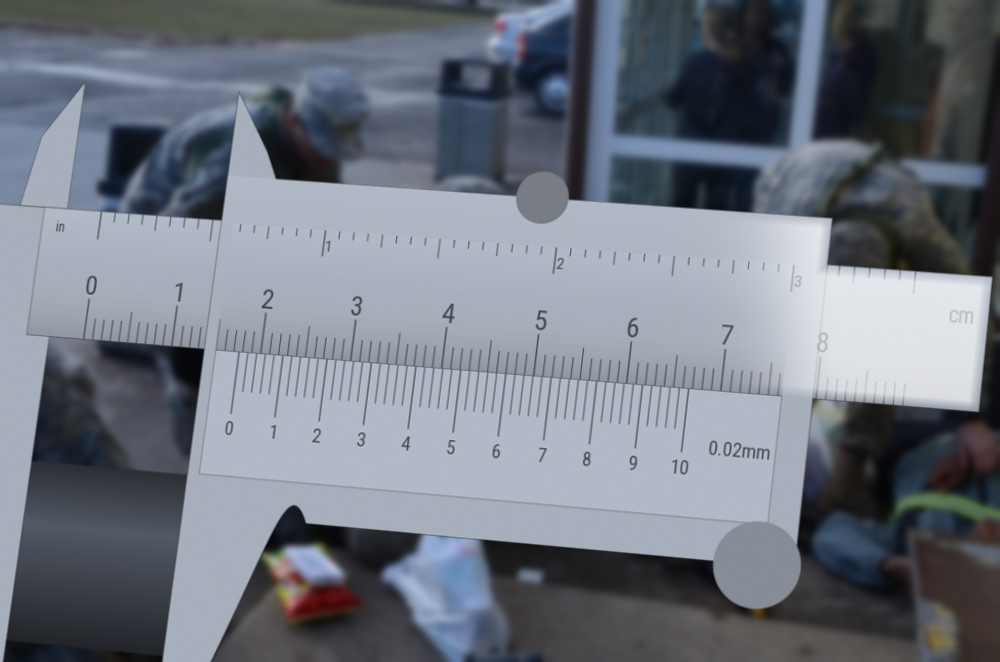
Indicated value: 17.6 mm
